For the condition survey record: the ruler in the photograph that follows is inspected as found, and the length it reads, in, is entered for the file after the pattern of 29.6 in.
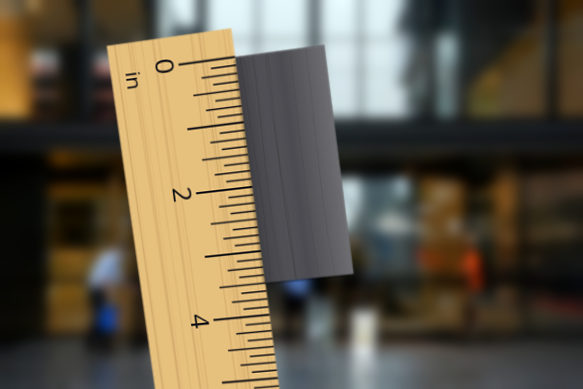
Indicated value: 3.5 in
